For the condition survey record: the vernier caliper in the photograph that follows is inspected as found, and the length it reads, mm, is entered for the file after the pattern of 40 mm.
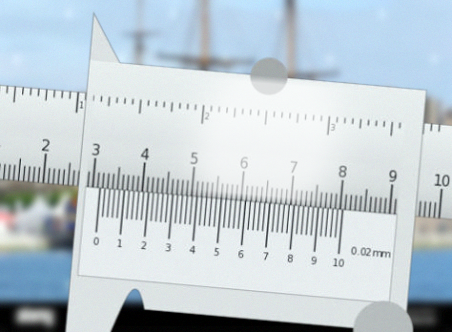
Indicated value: 31.5 mm
